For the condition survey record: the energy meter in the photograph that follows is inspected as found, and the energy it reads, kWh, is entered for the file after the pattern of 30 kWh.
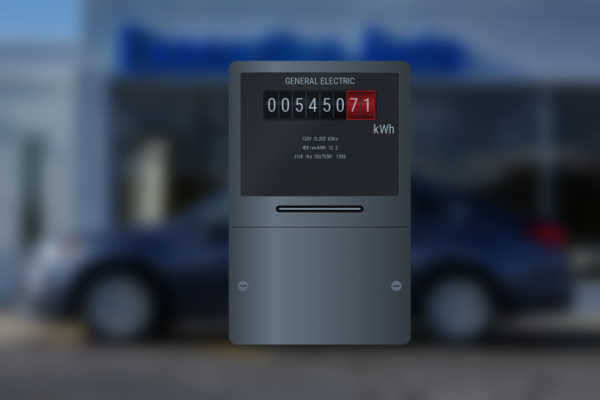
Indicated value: 5450.71 kWh
